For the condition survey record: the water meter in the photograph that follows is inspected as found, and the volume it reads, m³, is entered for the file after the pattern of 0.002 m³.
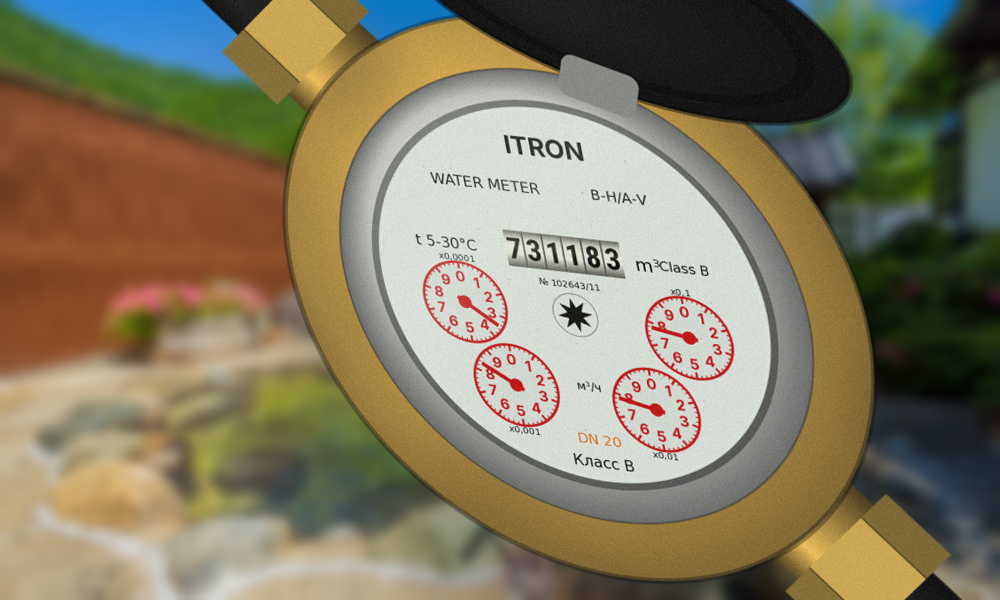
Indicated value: 731183.7783 m³
